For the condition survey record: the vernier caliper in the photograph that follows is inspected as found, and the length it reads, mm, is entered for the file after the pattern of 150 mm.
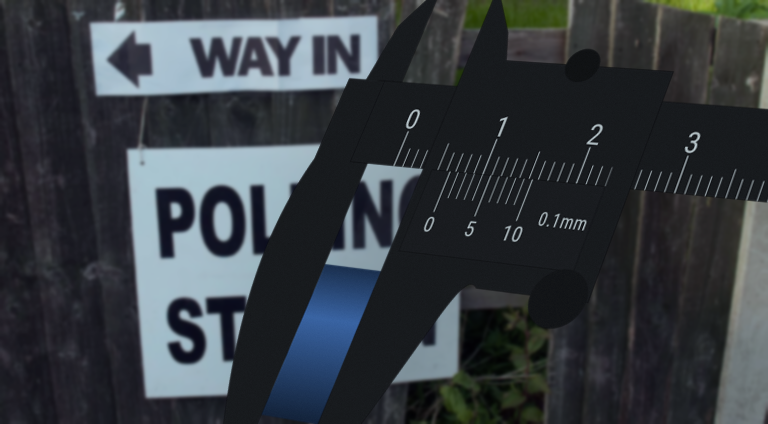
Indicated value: 6.4 mm
